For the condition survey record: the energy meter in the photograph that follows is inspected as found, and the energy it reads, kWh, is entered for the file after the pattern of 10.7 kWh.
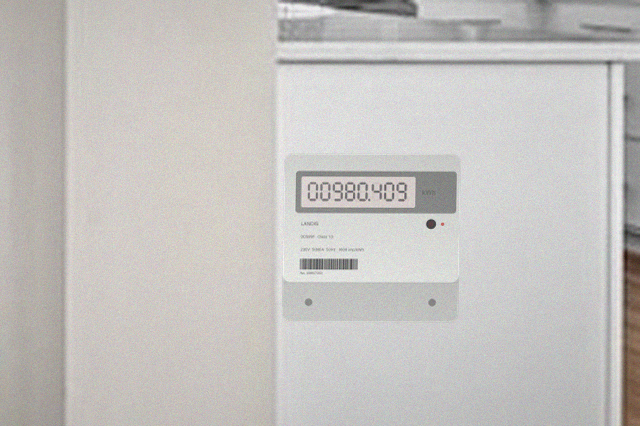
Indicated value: 980.409 kWh
